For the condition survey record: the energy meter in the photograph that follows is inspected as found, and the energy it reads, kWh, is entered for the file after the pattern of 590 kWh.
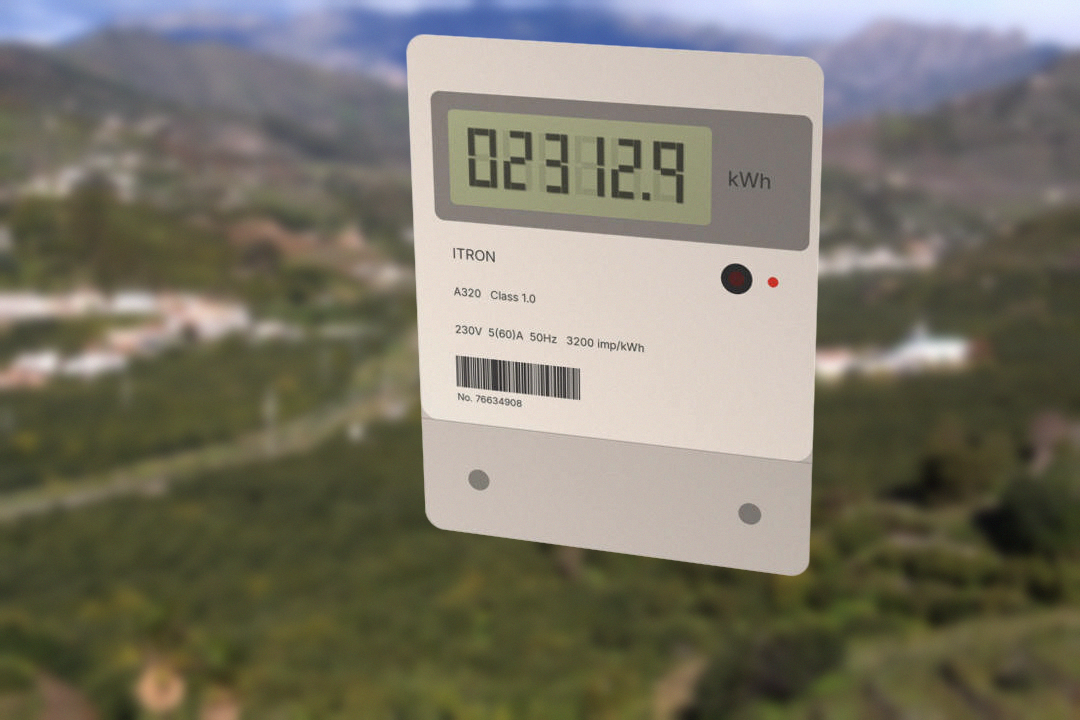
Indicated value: 2312.9 kWh
